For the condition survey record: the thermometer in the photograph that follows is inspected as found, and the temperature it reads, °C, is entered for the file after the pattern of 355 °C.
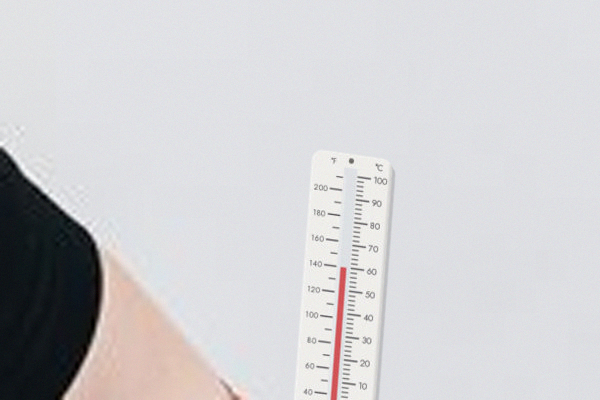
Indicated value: 60 °C
